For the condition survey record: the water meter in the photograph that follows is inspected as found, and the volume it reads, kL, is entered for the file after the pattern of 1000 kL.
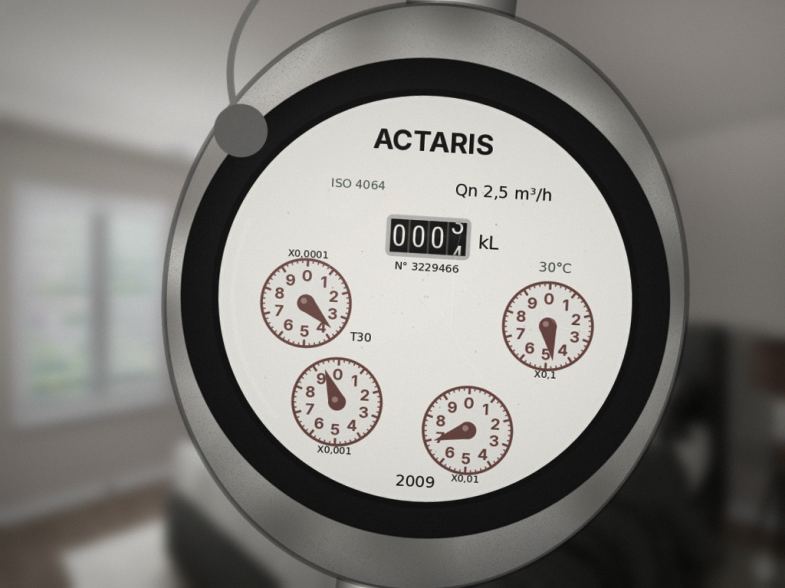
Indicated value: 3.4693 kL
